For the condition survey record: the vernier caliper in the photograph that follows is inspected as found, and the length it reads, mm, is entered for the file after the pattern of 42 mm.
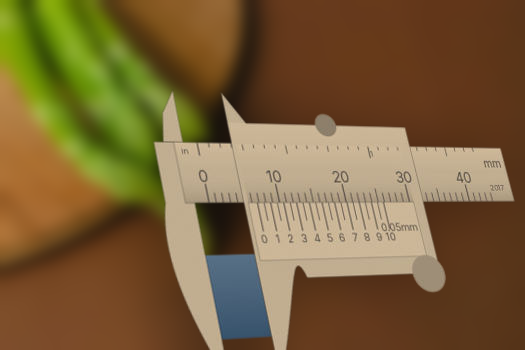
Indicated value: 6.8 mm
